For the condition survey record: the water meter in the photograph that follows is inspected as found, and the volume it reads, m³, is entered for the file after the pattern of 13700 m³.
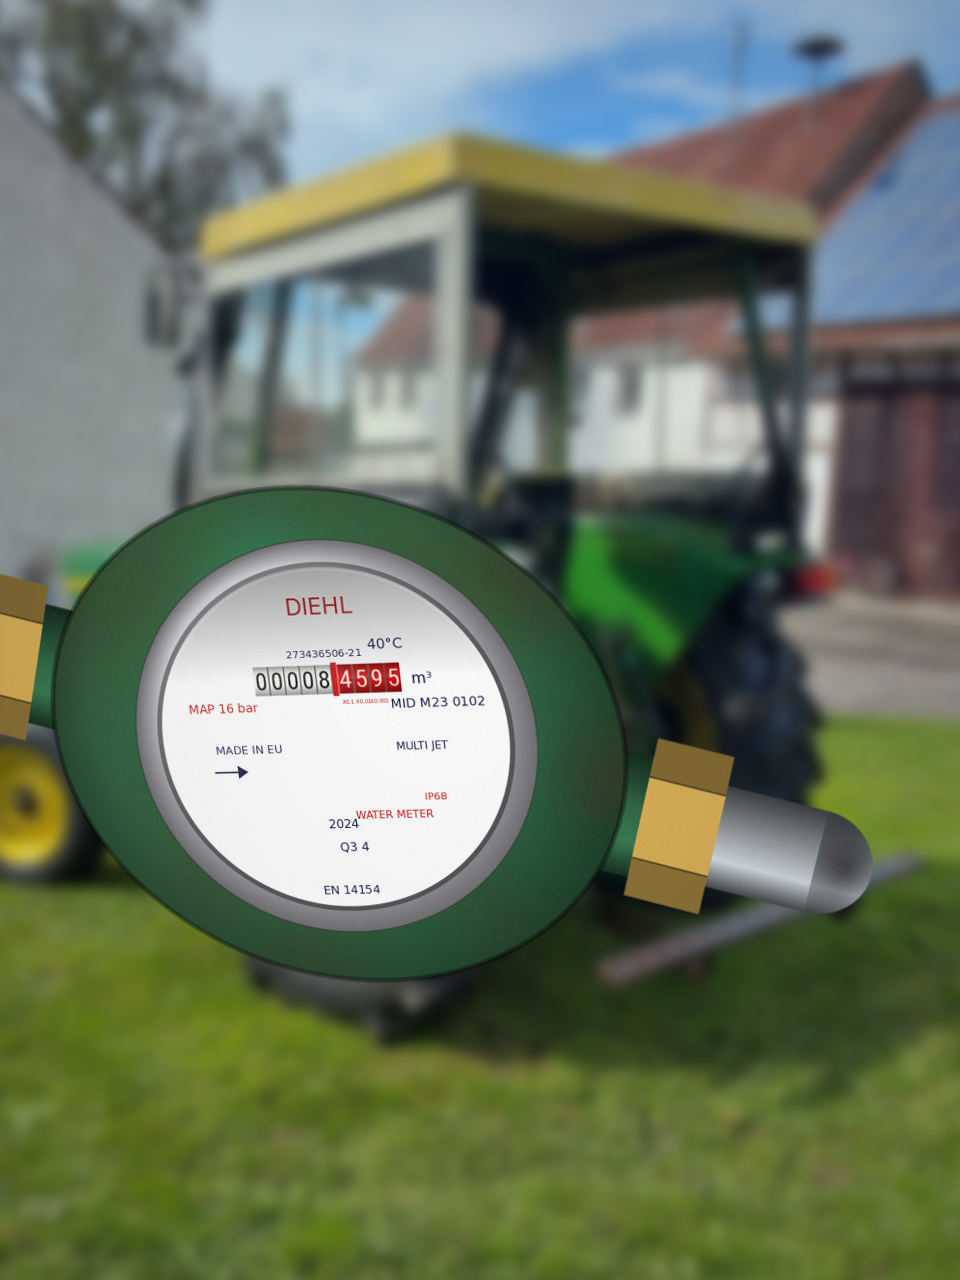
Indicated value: 8.4595 m³
